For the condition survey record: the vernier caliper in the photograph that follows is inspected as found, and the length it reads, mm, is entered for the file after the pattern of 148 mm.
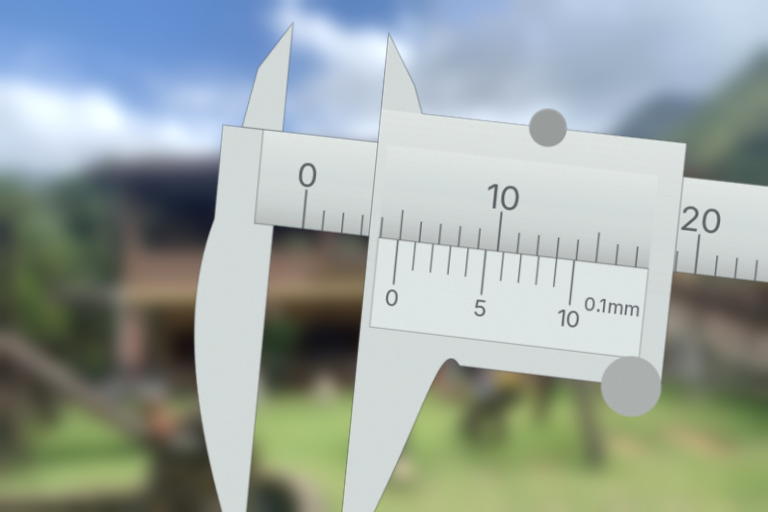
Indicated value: 4.9 mm
